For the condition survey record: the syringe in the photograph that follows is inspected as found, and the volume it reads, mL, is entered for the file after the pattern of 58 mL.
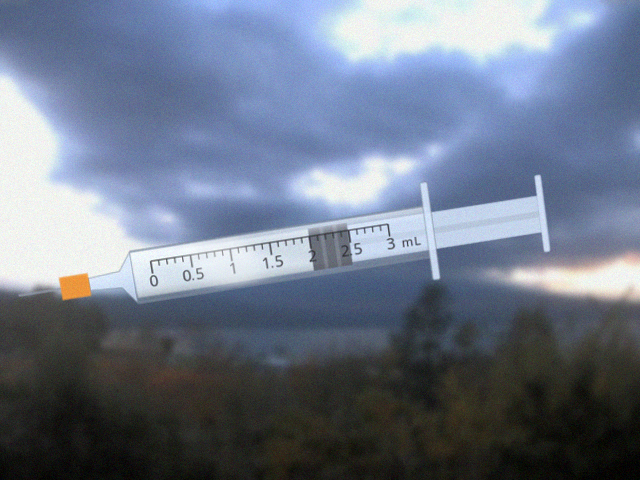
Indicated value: 2 mL
